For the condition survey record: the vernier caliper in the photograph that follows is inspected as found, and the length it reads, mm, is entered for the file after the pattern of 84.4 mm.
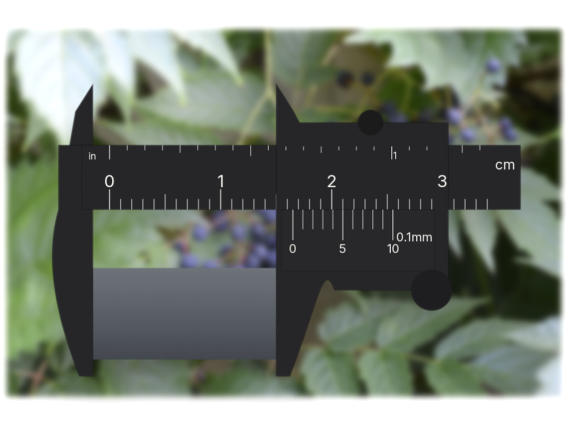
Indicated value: 16.5 mm
